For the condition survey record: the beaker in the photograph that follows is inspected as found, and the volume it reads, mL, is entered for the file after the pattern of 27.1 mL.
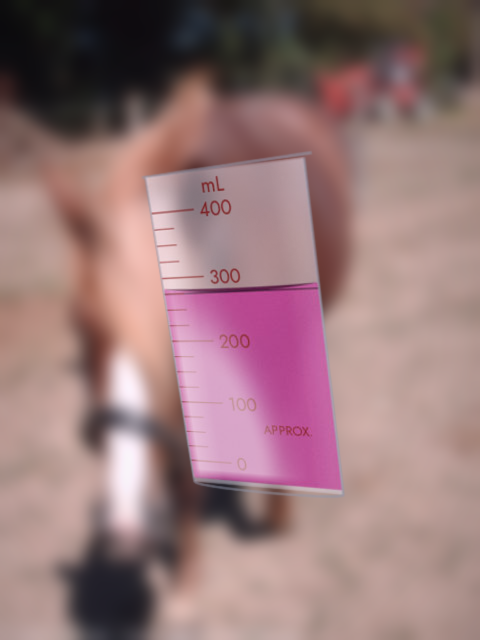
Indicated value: 275 mL
